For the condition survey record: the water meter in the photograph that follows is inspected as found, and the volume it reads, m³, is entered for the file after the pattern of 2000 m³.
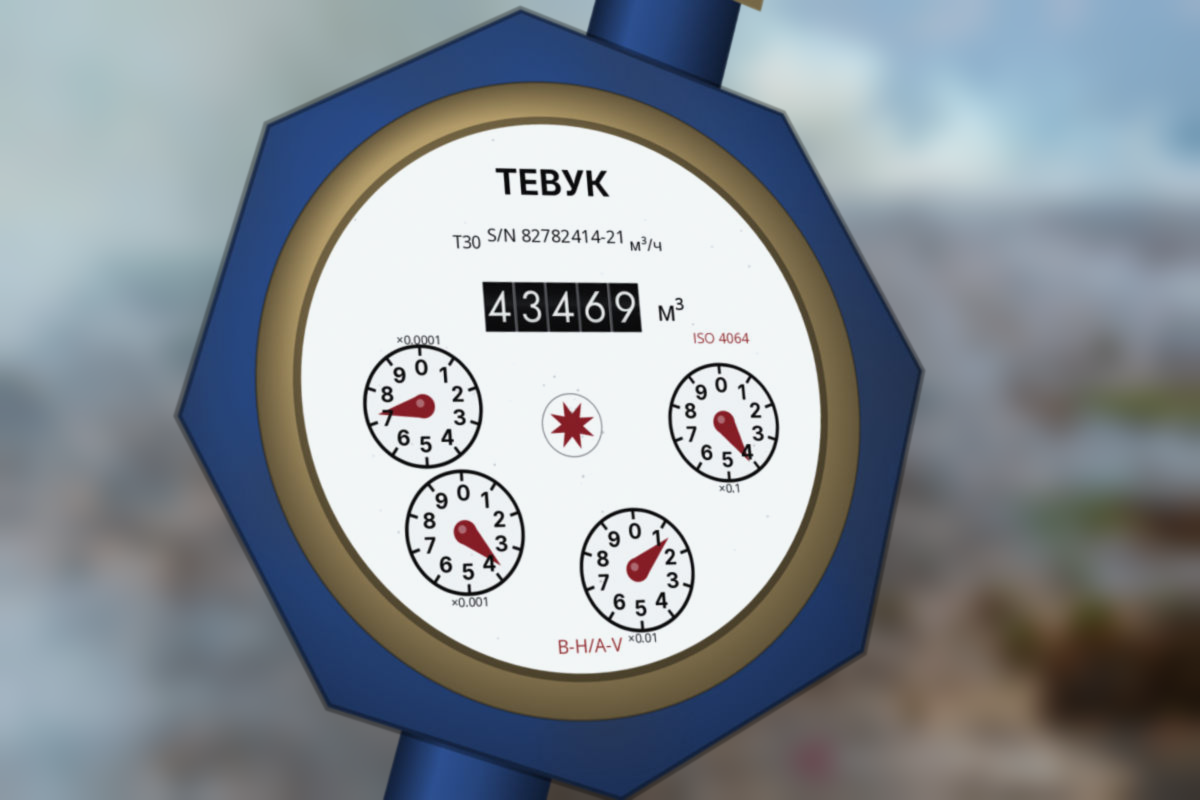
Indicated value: 43469.4137 m³
